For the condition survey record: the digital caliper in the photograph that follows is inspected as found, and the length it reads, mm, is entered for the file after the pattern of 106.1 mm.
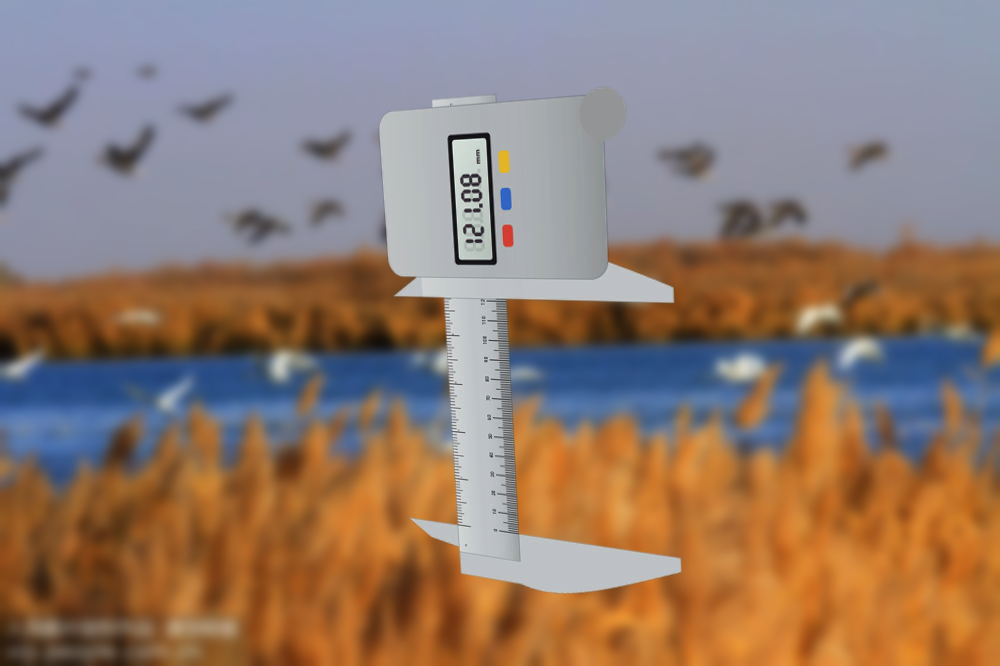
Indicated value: 121.08 mm
